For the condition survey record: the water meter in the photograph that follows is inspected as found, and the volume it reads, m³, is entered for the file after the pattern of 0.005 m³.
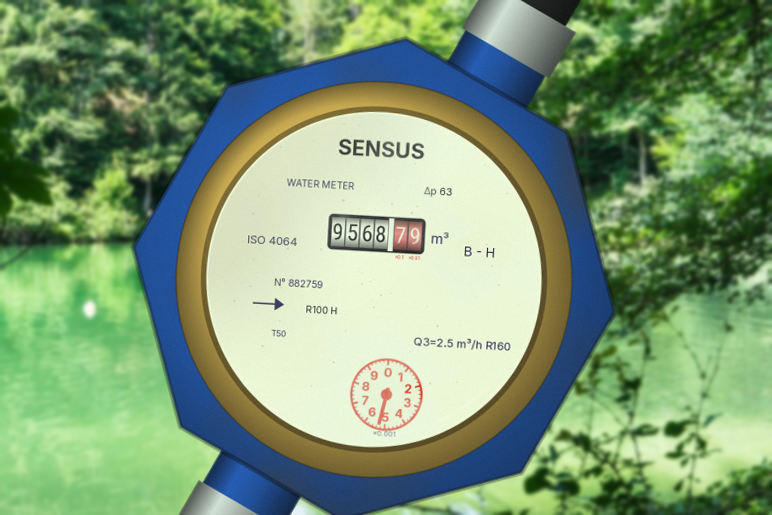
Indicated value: 9568.795 m³
